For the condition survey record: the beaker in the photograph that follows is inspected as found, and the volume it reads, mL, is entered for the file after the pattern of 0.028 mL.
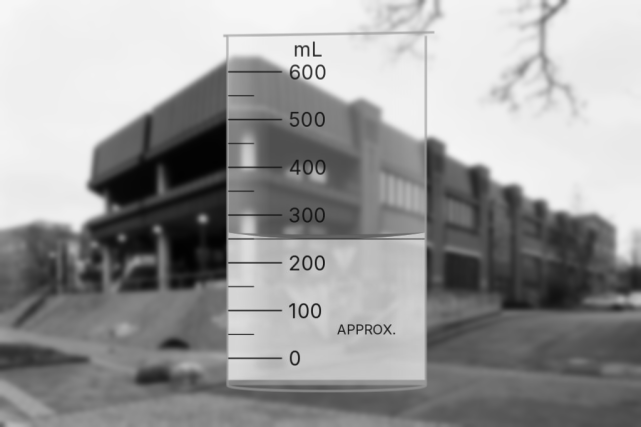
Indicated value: 250 mL
